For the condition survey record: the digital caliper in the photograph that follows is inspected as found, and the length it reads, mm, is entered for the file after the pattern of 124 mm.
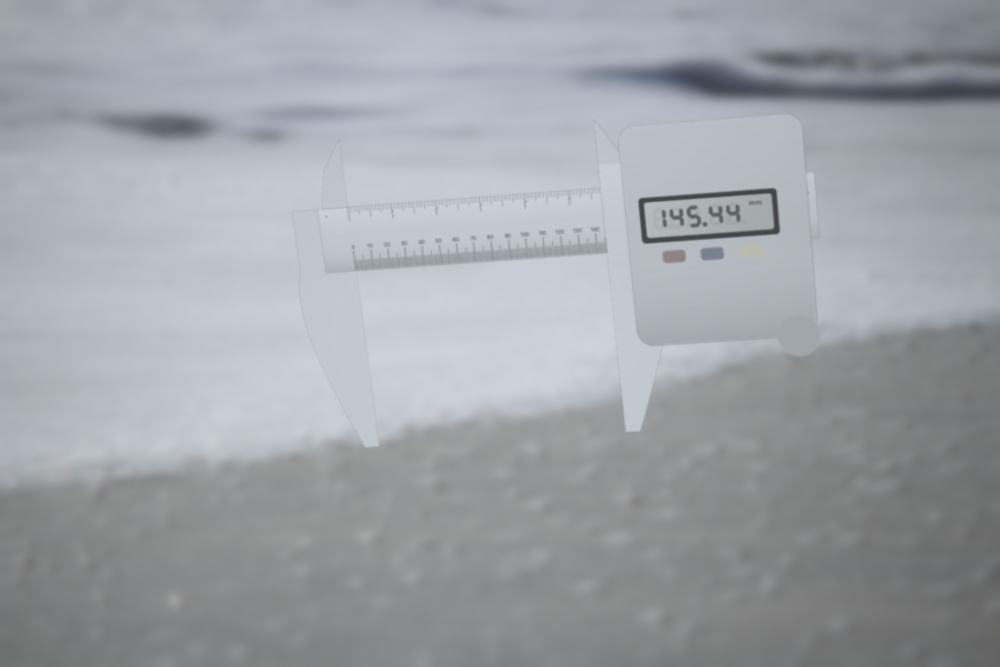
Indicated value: 145.44 mm
